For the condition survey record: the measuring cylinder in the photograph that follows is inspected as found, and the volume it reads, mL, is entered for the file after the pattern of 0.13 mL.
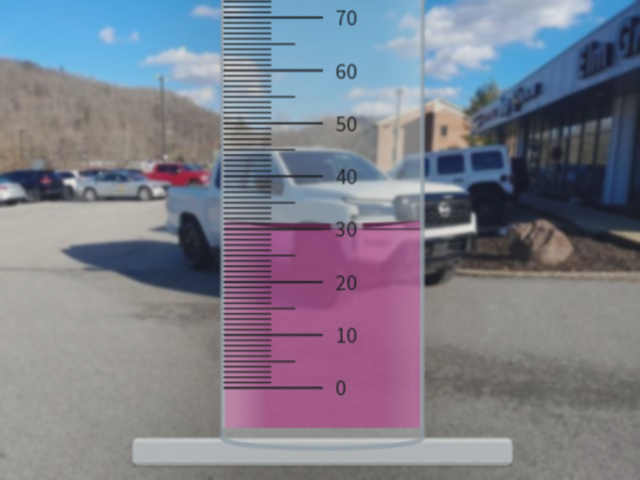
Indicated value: 30 mL
